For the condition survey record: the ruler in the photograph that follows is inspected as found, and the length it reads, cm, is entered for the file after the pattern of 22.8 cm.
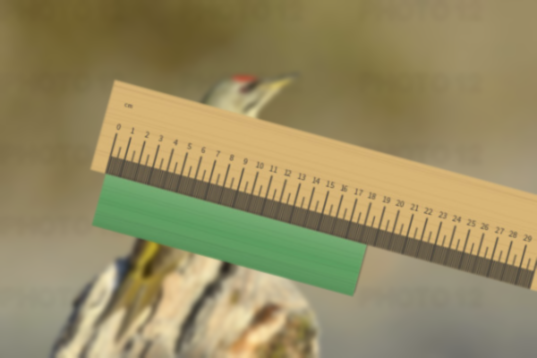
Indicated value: 18.5 cm
